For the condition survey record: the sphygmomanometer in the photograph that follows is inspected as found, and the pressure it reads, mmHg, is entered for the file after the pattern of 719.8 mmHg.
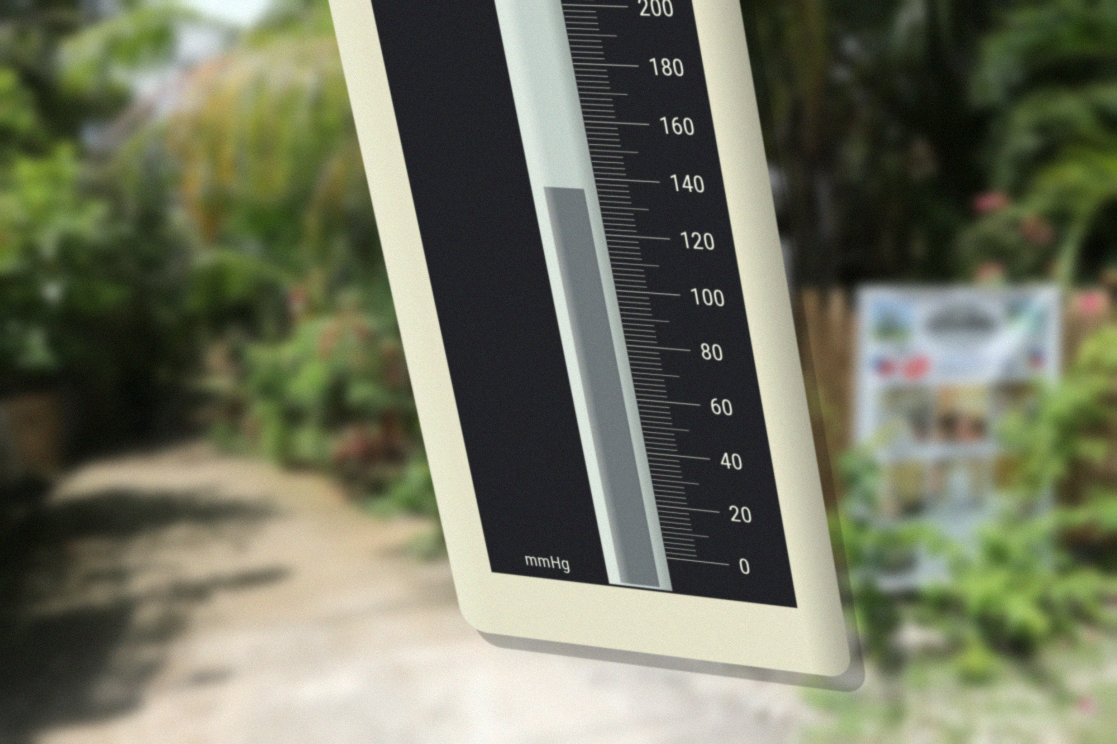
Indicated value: 136 mmHg
